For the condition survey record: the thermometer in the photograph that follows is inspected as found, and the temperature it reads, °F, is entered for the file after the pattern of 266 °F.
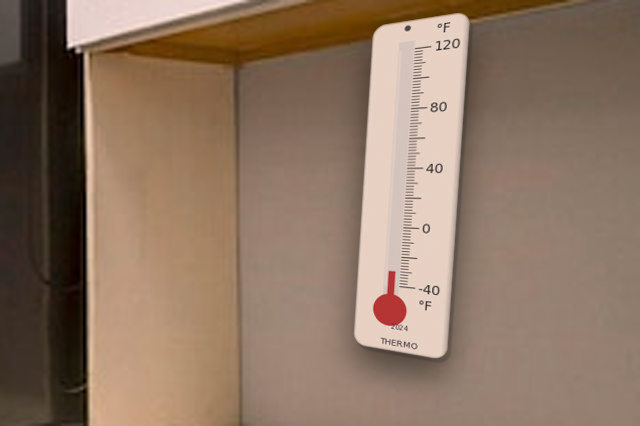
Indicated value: -30 °F
